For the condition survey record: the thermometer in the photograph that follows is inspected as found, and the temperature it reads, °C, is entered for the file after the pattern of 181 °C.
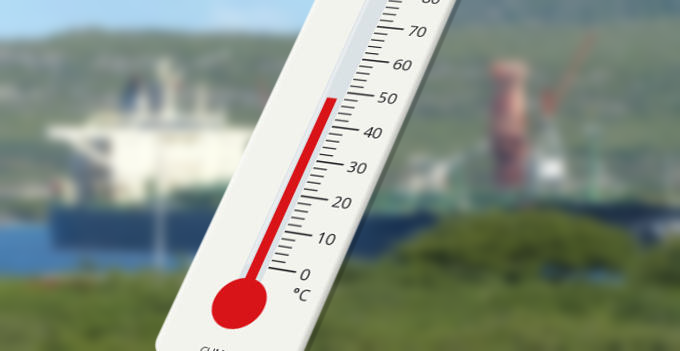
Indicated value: 48 °C
